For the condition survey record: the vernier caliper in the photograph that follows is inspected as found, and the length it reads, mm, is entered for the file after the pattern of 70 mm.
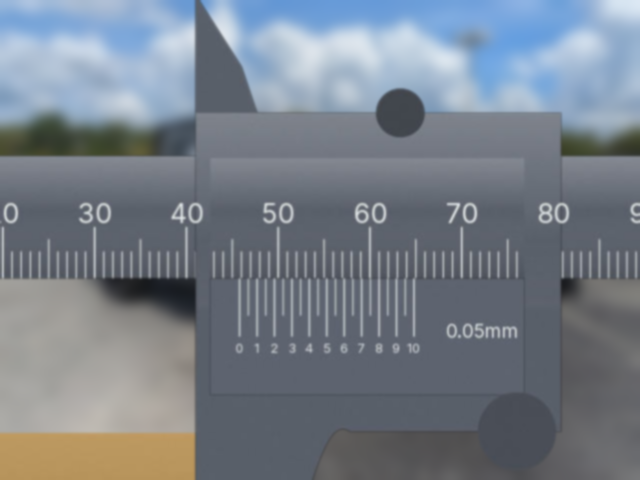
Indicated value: 45.8 mm
